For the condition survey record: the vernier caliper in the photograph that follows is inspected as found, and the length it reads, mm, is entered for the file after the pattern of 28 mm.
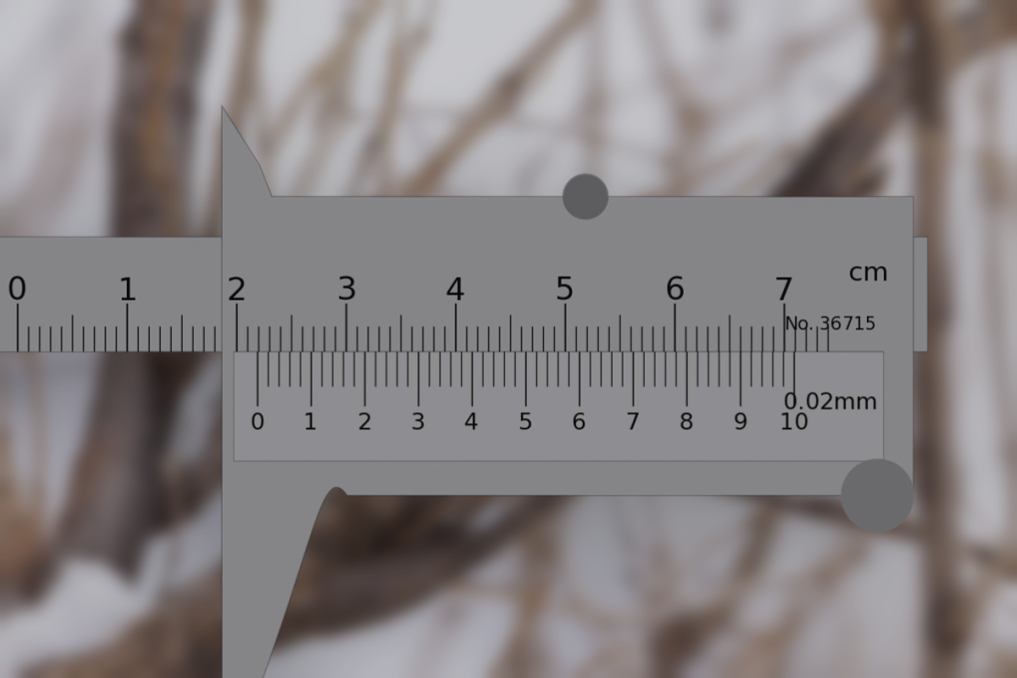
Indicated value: 21.9 mm
